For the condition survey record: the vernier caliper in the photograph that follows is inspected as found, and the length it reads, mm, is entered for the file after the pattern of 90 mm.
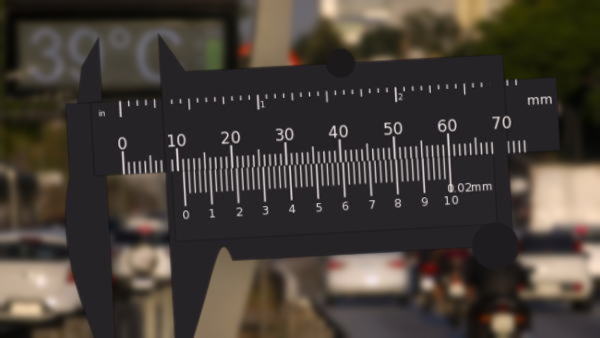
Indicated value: 11.0 mm
